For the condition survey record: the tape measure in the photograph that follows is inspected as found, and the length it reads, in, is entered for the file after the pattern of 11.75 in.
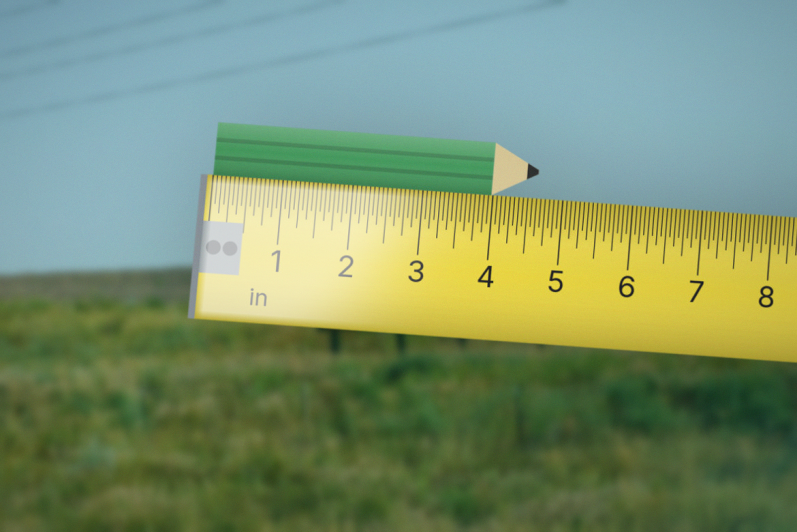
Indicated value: 4.625 in
